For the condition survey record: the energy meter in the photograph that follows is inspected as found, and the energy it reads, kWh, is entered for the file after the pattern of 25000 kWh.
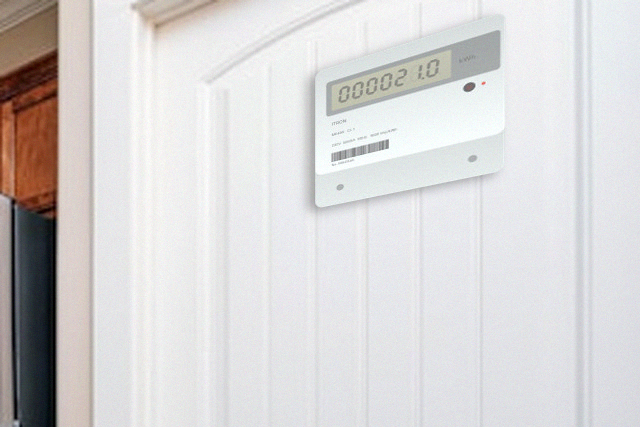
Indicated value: 21.0 kWh
